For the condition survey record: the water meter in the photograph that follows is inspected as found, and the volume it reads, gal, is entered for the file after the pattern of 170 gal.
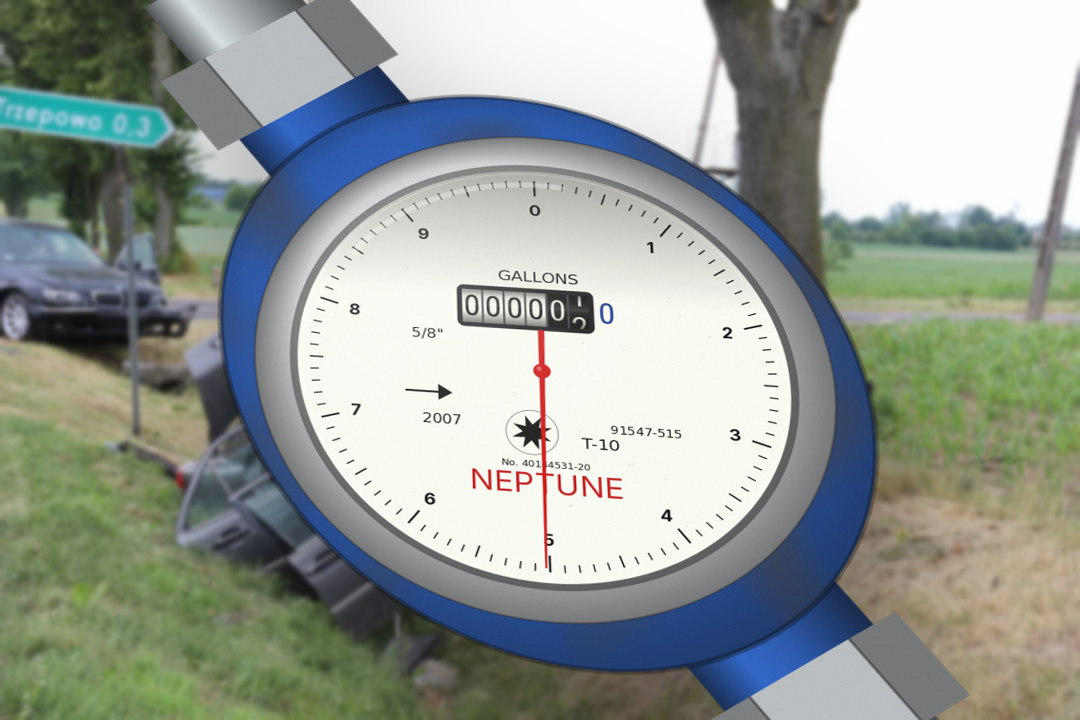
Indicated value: 15.0 gal
